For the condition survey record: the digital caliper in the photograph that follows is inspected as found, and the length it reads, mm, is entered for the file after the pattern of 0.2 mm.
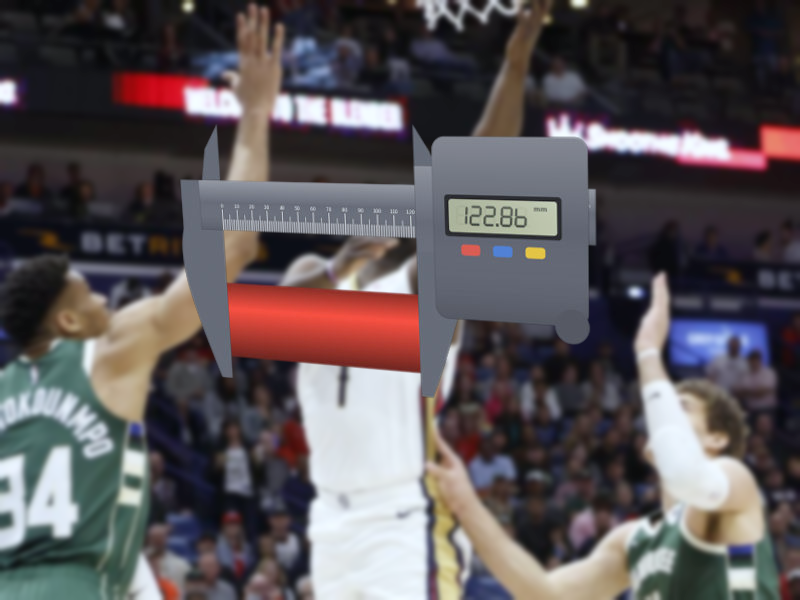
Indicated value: 122.86 mm
